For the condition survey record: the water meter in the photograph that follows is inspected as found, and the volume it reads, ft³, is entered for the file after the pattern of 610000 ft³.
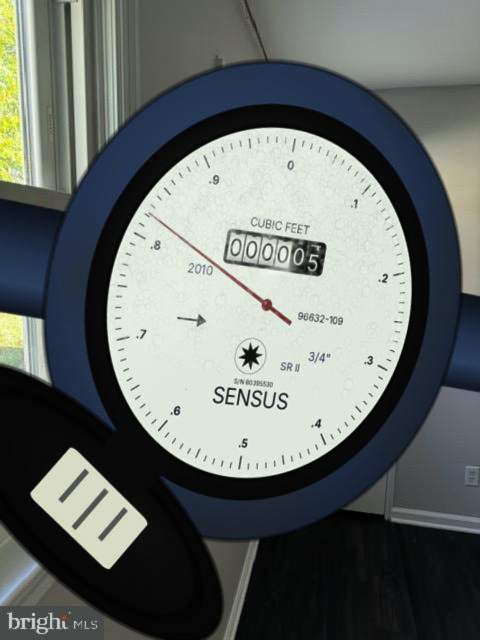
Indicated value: 4.82 ft³
